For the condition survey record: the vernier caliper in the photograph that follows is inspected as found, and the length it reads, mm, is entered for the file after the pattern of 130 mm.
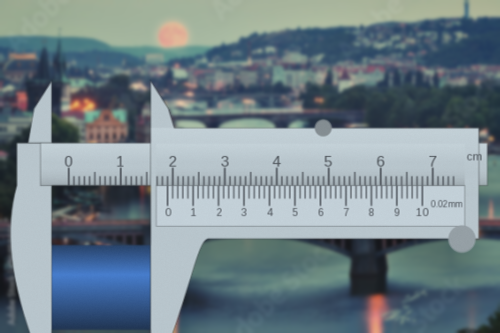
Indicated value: 19.0 mm
